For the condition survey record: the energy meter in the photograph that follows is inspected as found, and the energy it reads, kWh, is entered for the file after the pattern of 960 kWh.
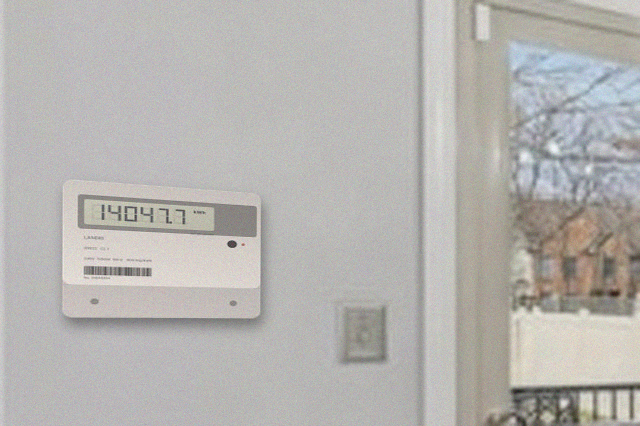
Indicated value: 14047.7 kWh
